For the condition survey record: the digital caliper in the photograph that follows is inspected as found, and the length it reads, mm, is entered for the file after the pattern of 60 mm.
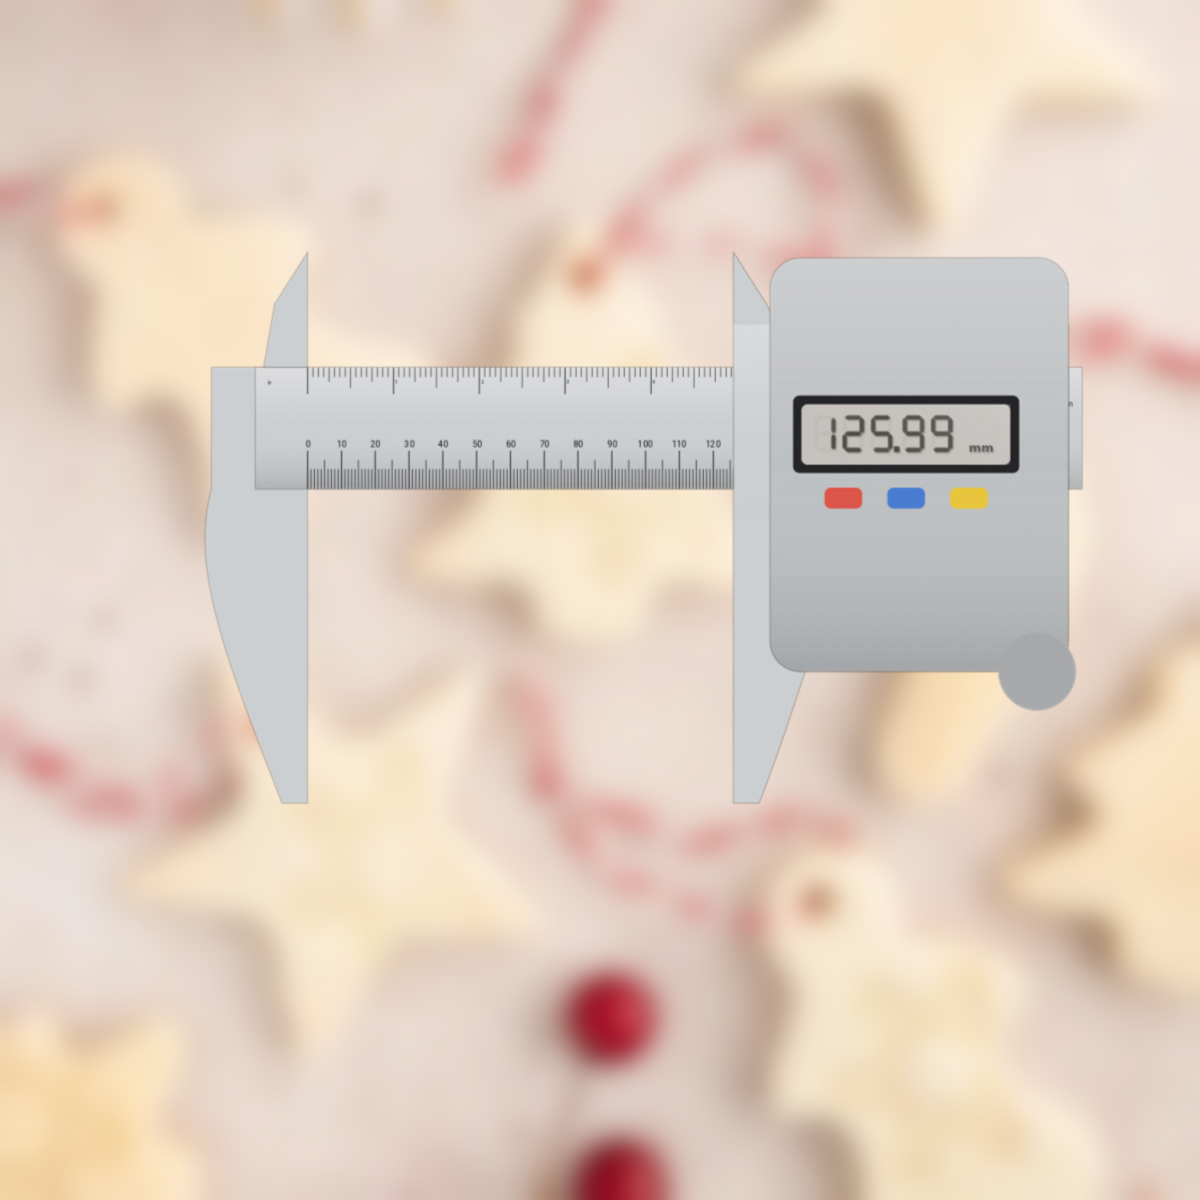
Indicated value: 125.99 mm
